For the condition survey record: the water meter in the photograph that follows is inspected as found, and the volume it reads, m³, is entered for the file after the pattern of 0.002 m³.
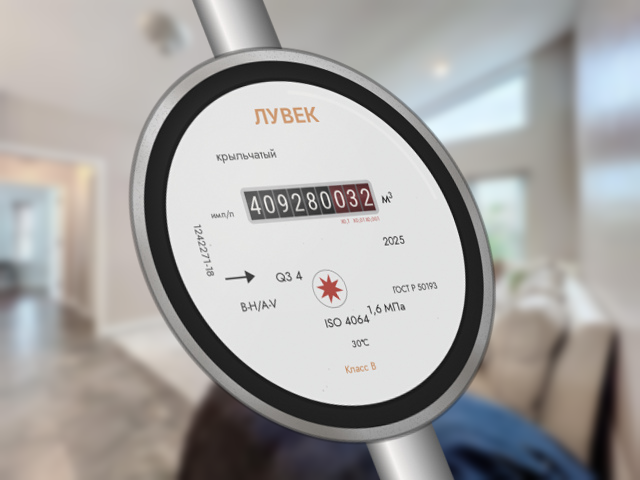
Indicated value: 409280.032 m³
